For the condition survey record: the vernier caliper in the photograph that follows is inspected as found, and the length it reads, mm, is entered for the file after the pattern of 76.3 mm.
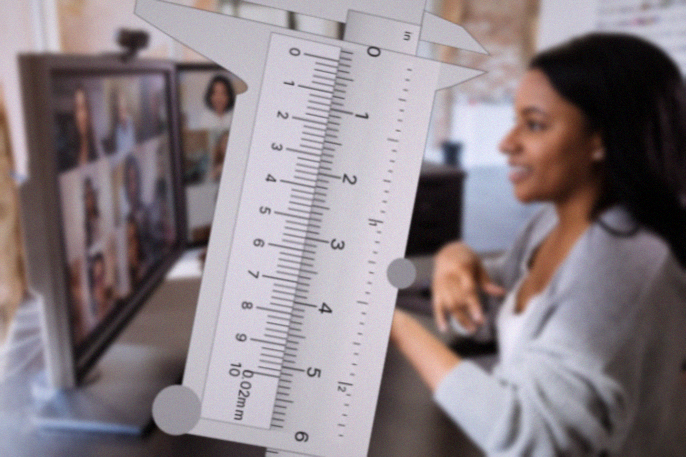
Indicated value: 2.6 mm
